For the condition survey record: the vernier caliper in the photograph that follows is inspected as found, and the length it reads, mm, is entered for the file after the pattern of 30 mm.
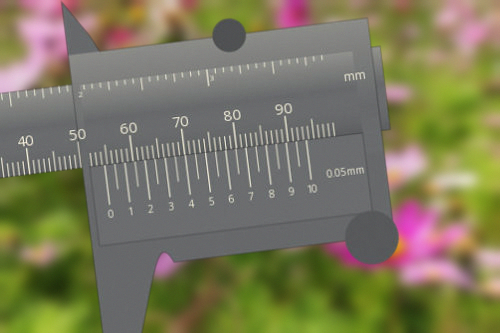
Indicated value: 54.5 mm
